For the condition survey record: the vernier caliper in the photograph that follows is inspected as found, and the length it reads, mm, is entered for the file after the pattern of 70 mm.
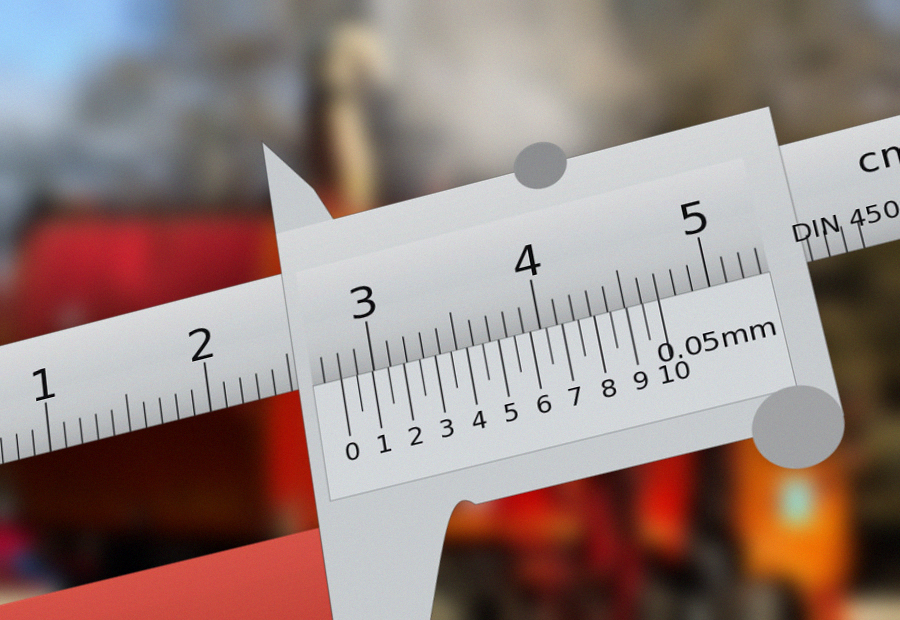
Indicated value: 28.0 mm
